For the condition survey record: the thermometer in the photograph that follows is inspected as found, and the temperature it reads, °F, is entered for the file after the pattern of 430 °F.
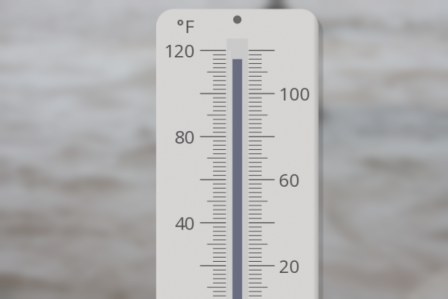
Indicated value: 116 °F
